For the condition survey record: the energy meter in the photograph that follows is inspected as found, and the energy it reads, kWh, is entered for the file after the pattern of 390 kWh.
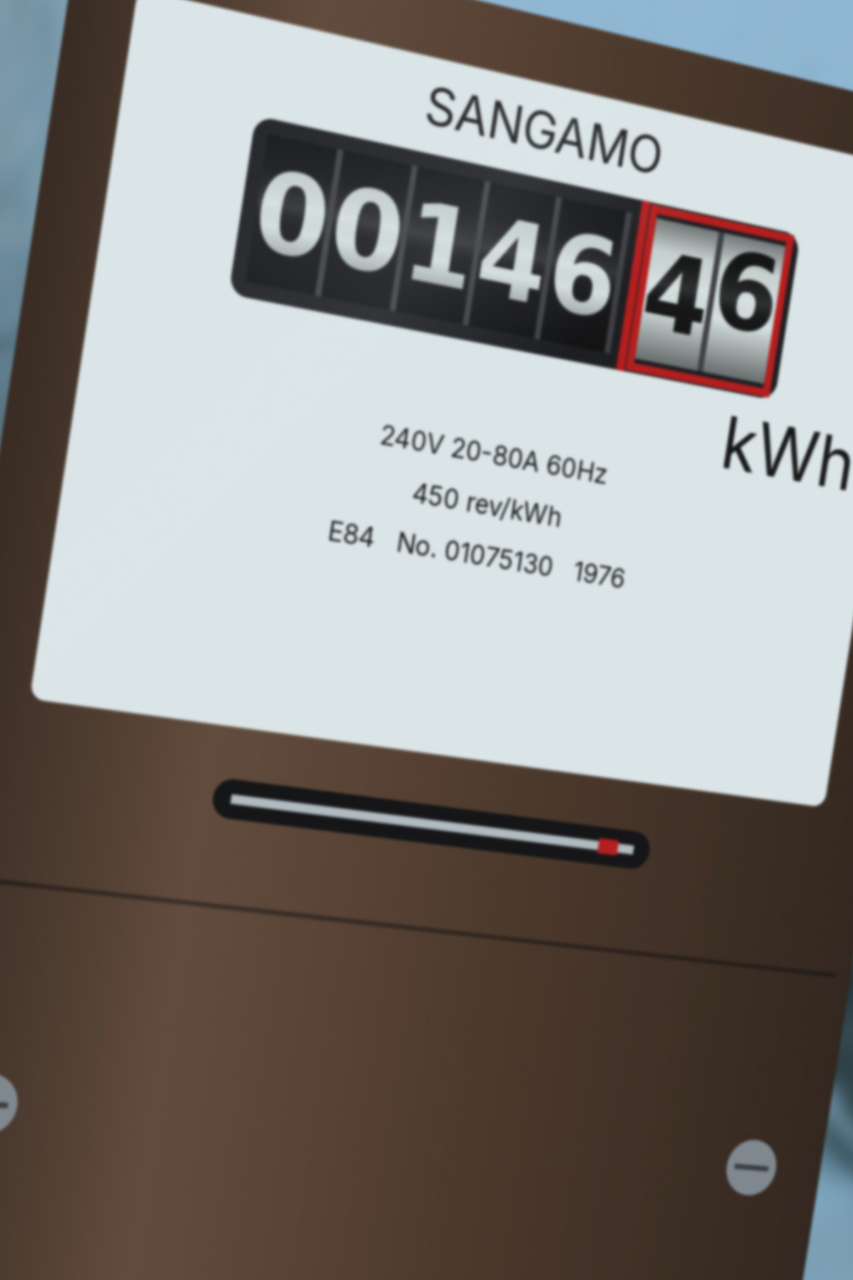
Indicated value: 146.46 kWh
